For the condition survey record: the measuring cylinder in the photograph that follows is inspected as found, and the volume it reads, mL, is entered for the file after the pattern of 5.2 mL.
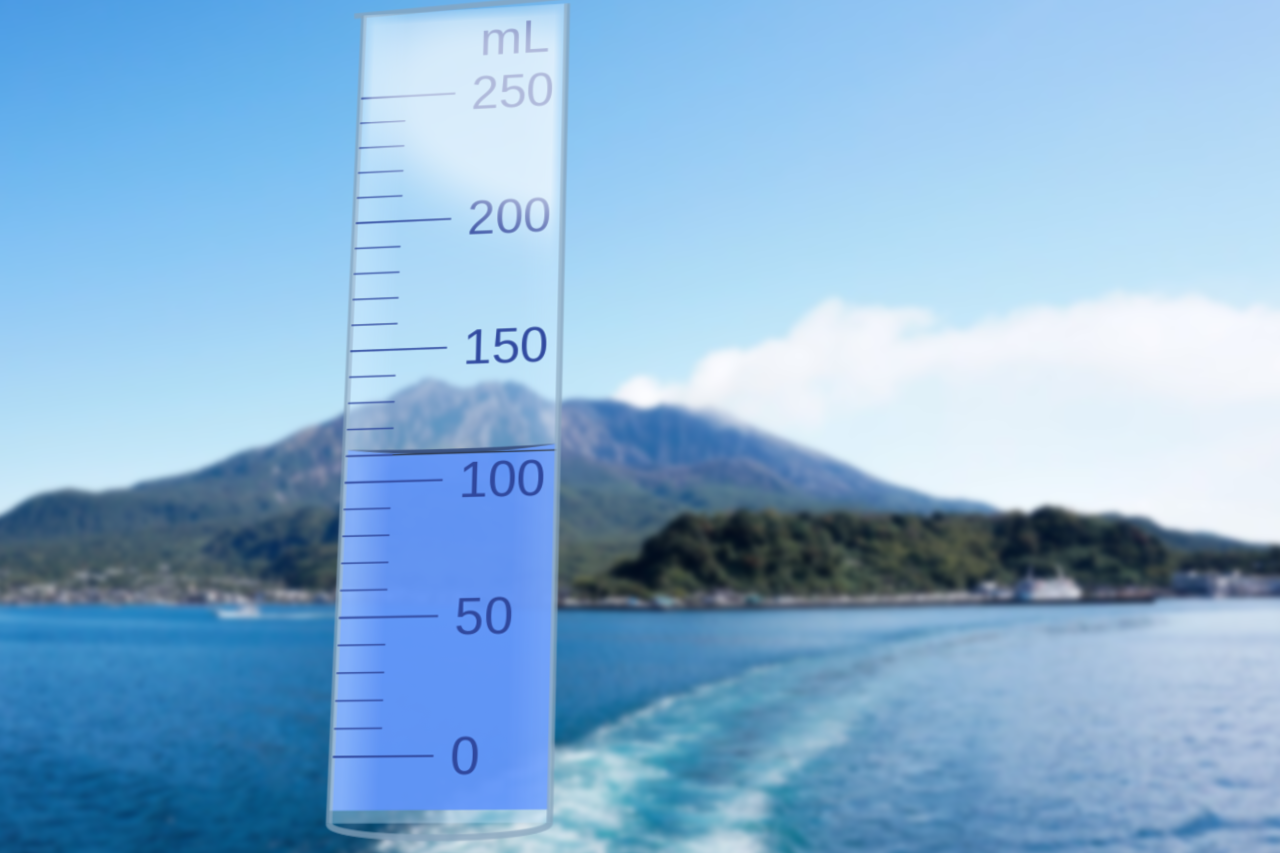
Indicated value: 110 mL
